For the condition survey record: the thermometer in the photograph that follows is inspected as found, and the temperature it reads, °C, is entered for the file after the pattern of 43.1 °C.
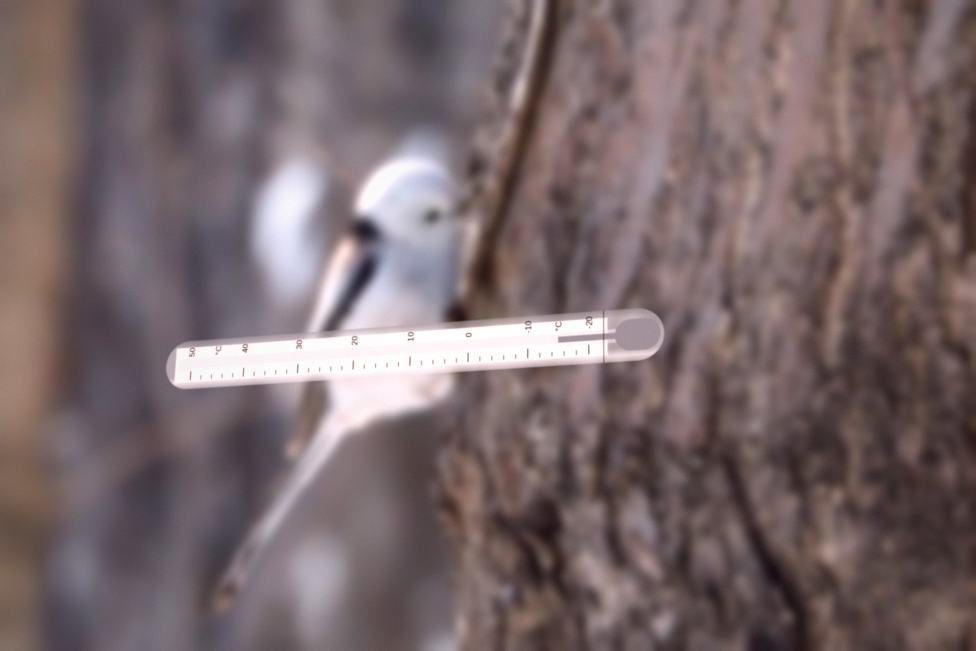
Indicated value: -15 °C
